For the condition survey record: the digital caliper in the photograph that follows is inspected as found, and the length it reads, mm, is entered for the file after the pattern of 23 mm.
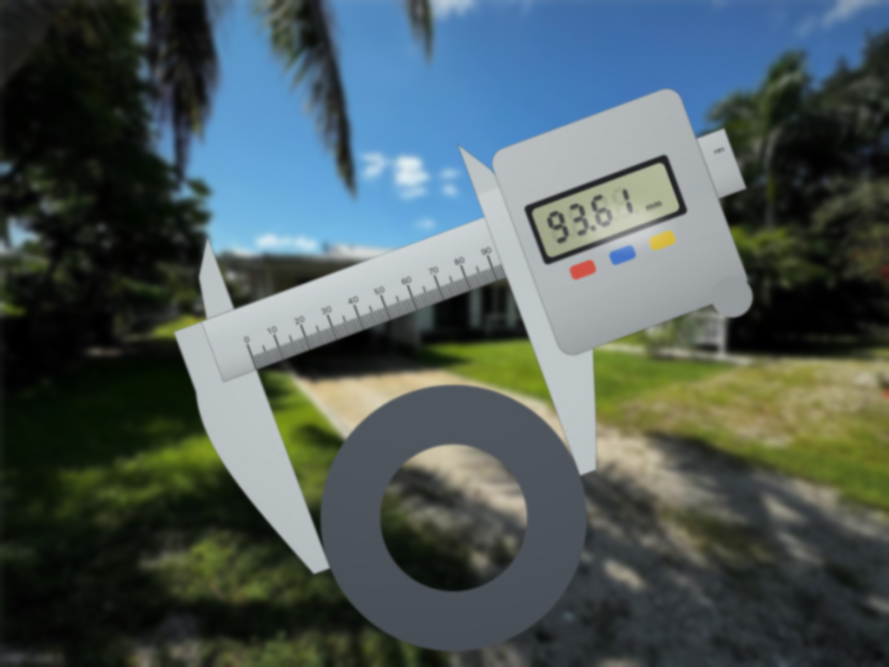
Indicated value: 93.61 mm
